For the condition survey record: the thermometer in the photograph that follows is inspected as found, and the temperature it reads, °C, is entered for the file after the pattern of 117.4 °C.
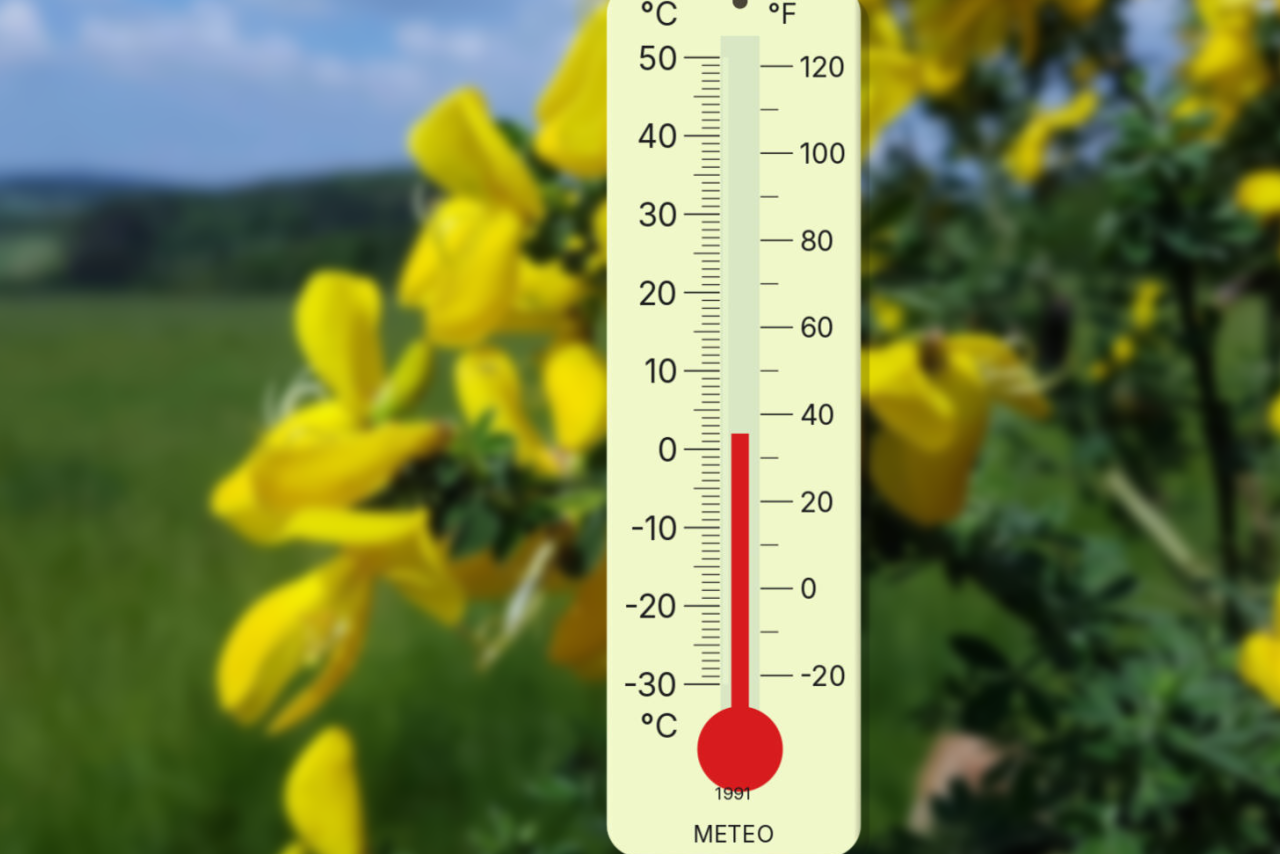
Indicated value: 2 °C
